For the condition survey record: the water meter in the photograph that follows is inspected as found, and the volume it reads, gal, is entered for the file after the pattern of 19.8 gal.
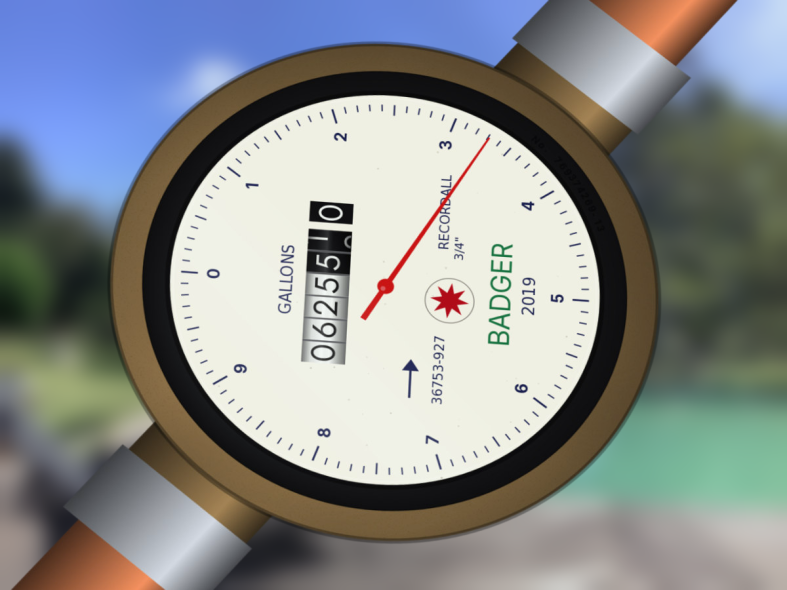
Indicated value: 625513.3 gal
